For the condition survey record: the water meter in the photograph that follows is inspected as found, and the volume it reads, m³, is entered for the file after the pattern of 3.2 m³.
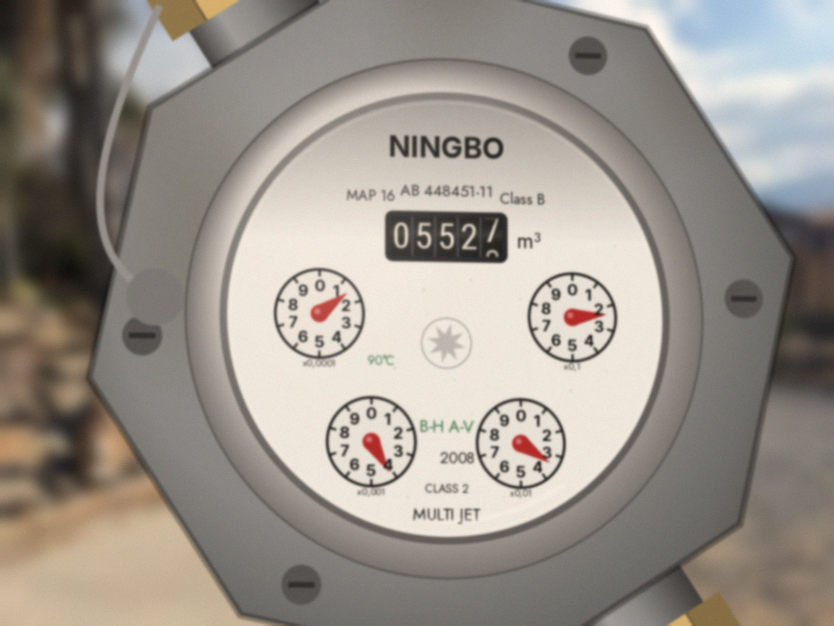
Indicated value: 5527.2341 m³
